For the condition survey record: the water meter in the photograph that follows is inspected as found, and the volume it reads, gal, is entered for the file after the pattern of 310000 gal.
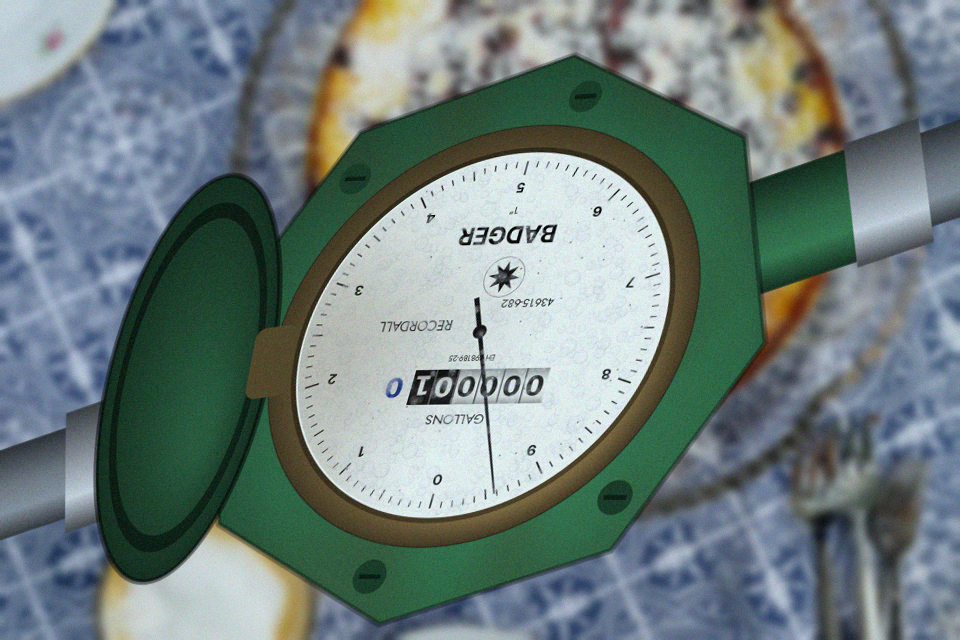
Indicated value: 9.4 gal
